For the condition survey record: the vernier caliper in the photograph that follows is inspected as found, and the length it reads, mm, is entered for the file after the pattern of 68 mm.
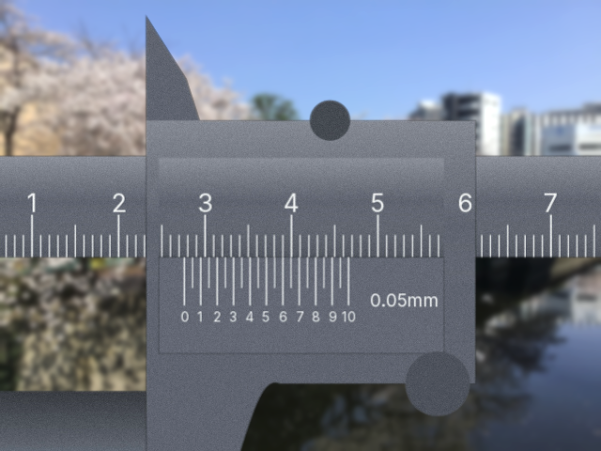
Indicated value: 27.6 mm
